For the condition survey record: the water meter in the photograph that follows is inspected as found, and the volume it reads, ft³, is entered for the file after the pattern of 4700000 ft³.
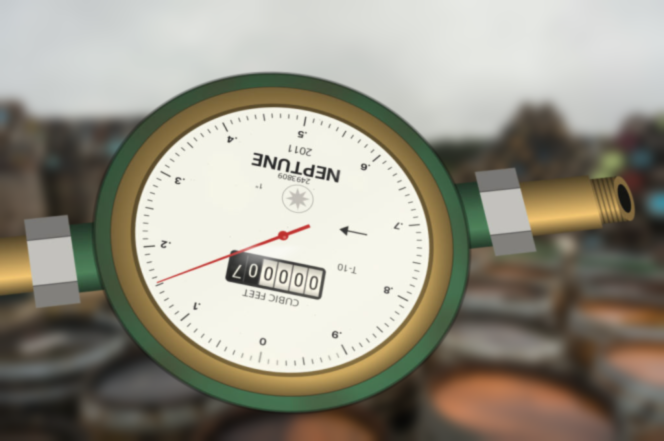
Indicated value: 7.15 ft³
